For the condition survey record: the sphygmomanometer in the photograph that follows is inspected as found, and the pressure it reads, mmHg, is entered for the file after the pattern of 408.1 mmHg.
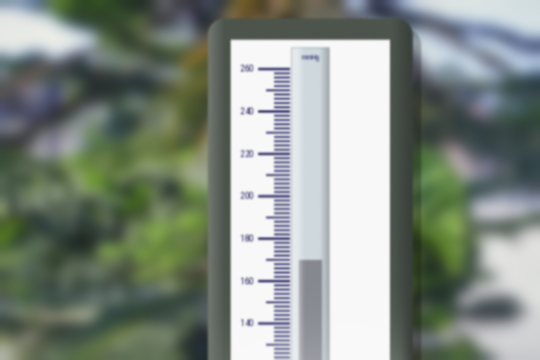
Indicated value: 170 mmHg
